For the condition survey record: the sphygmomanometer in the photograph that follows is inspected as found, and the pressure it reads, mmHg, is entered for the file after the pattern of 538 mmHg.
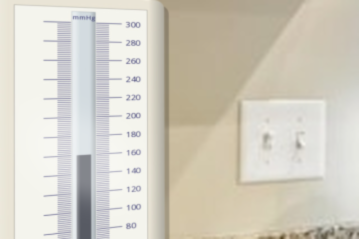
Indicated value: 160 mmHg
